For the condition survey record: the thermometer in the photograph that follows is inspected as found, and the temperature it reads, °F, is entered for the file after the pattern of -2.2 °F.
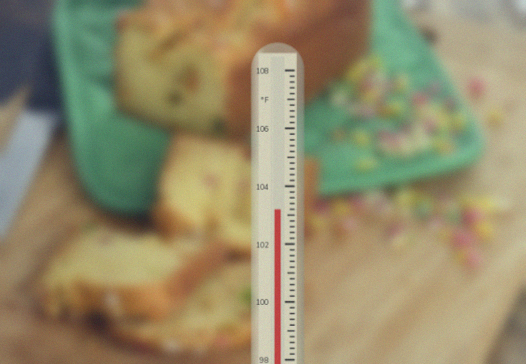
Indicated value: 103.2 °F
